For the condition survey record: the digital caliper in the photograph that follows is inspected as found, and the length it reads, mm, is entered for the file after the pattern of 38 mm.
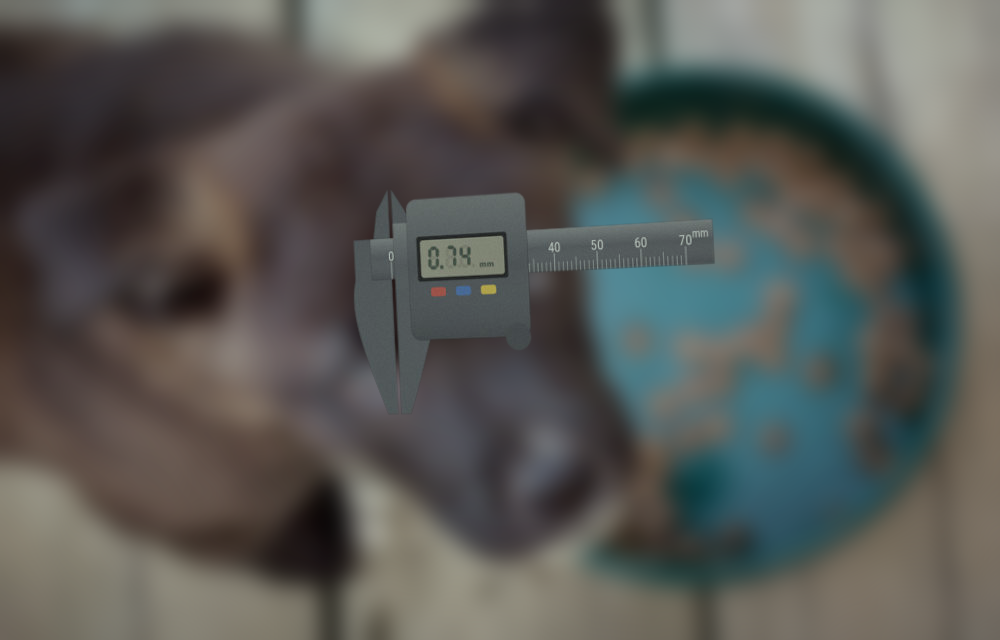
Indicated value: 0.74 mm
